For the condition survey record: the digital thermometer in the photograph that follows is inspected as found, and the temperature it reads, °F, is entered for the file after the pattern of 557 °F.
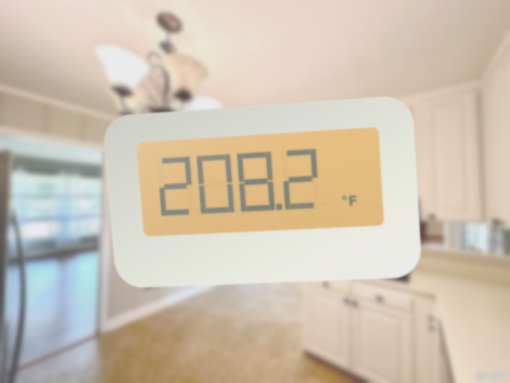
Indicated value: 208.2 °F
